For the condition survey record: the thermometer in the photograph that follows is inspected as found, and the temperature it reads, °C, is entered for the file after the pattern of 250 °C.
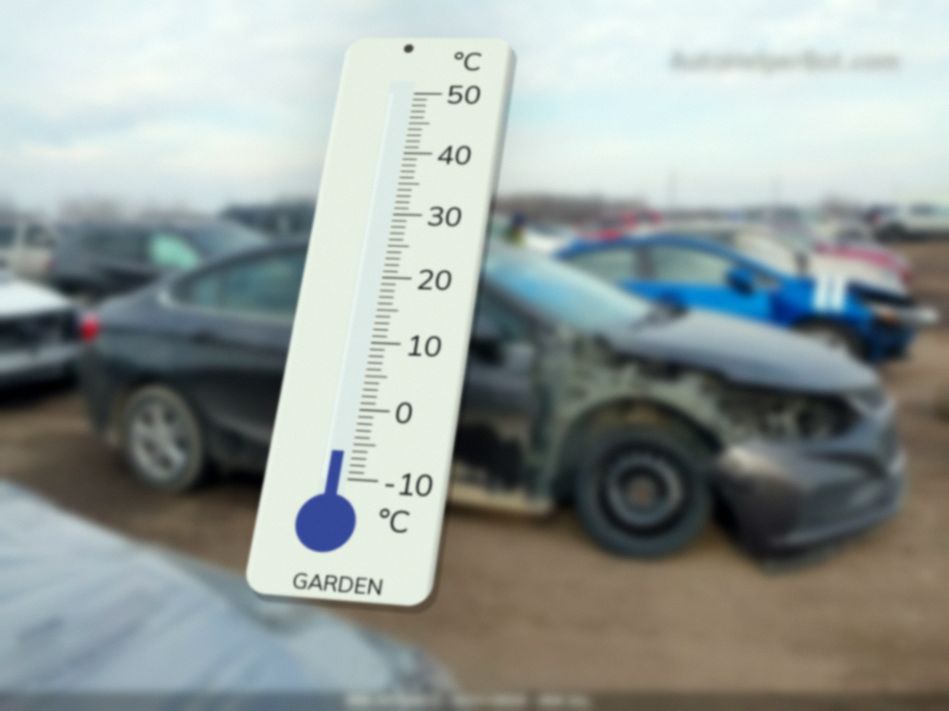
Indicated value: -6 °C
